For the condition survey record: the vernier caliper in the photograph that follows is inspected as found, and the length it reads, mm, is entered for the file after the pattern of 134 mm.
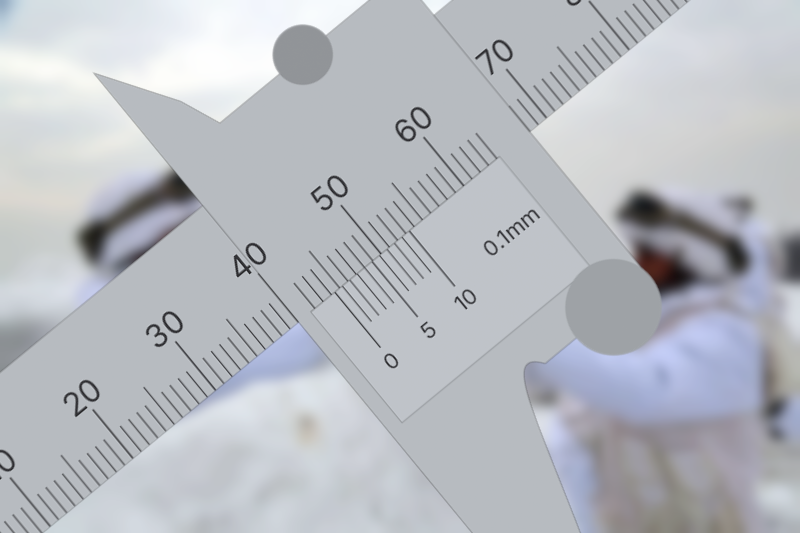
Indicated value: 44.4 mm
